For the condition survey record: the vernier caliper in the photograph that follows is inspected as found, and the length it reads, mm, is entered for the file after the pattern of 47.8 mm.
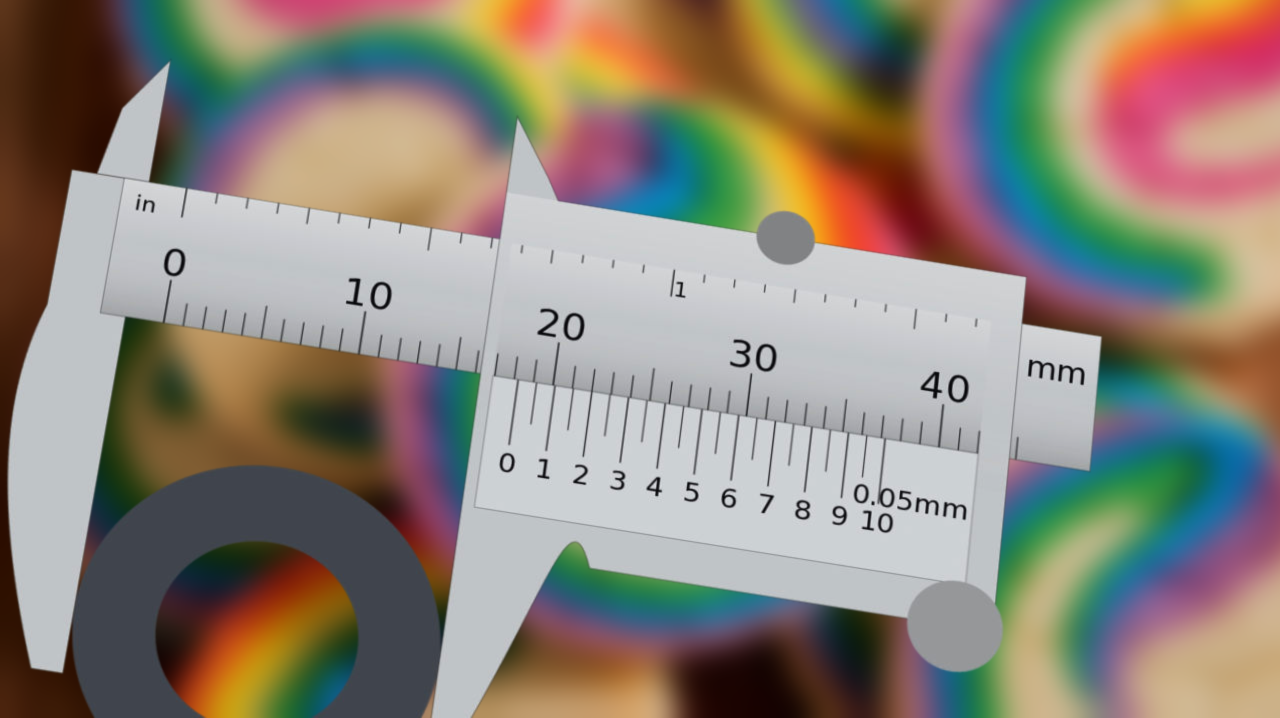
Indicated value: 18.2 mm
